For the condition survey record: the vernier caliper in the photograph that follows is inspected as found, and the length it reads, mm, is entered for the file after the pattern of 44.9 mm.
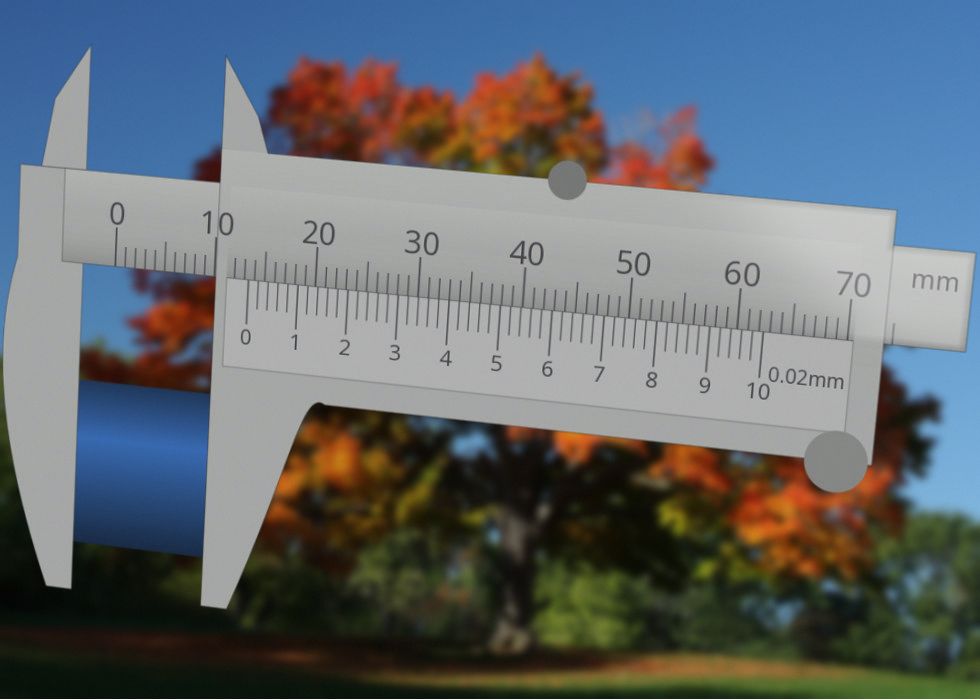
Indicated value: 13.4 mm
